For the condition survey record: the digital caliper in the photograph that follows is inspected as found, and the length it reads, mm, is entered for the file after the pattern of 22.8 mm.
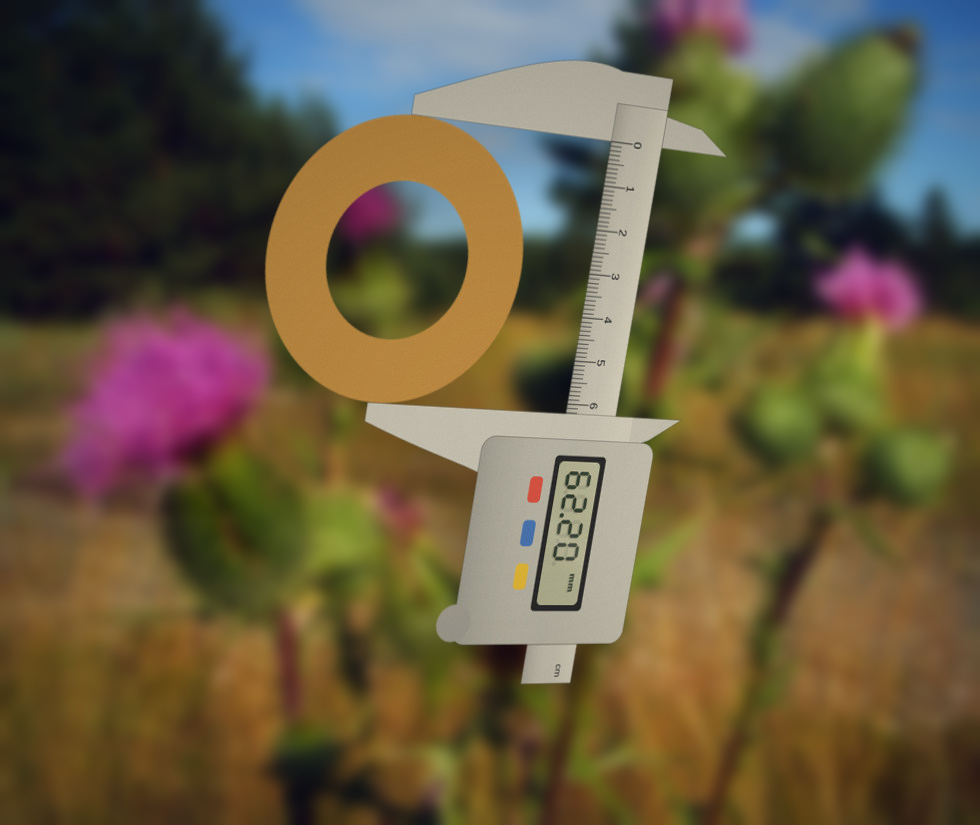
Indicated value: 62.20 mm
